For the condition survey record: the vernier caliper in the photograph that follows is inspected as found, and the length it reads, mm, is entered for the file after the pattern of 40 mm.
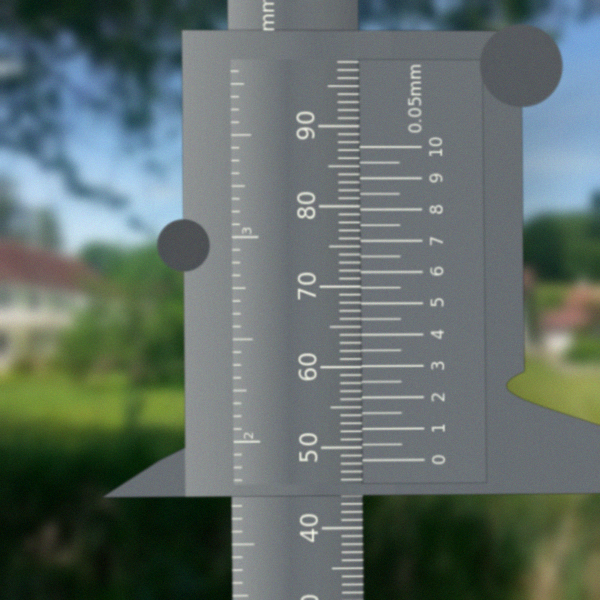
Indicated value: 48.4 mm
